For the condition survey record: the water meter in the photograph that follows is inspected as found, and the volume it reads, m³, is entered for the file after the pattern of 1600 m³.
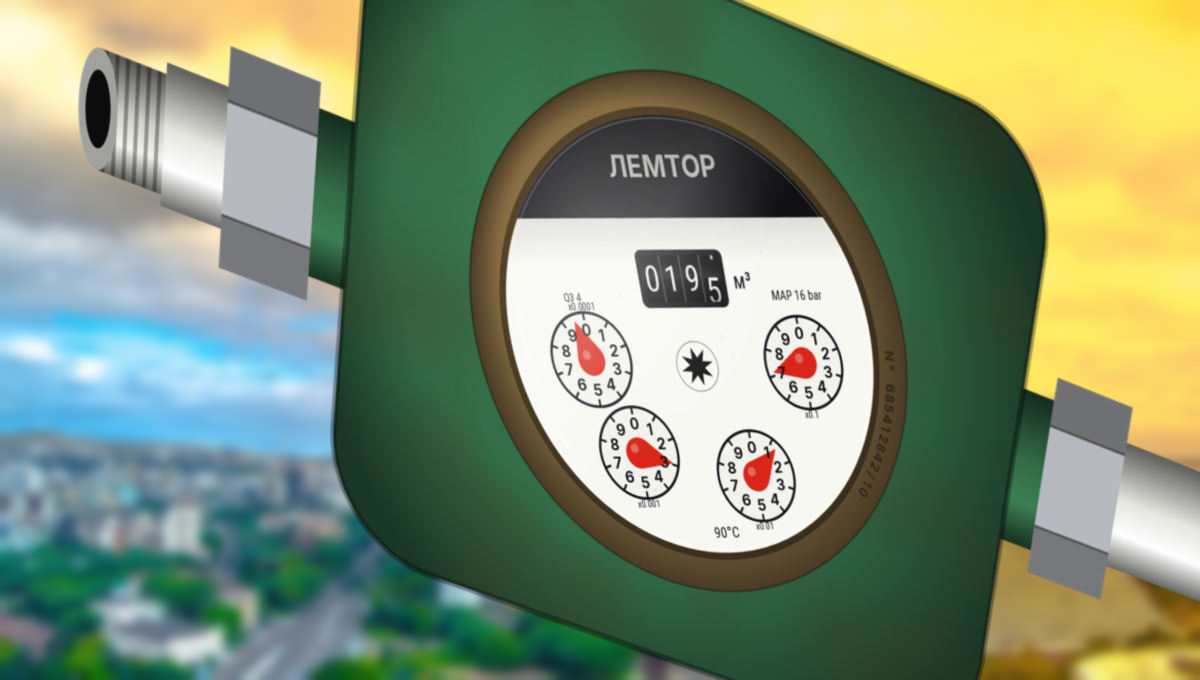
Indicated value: 194.7129 m³
